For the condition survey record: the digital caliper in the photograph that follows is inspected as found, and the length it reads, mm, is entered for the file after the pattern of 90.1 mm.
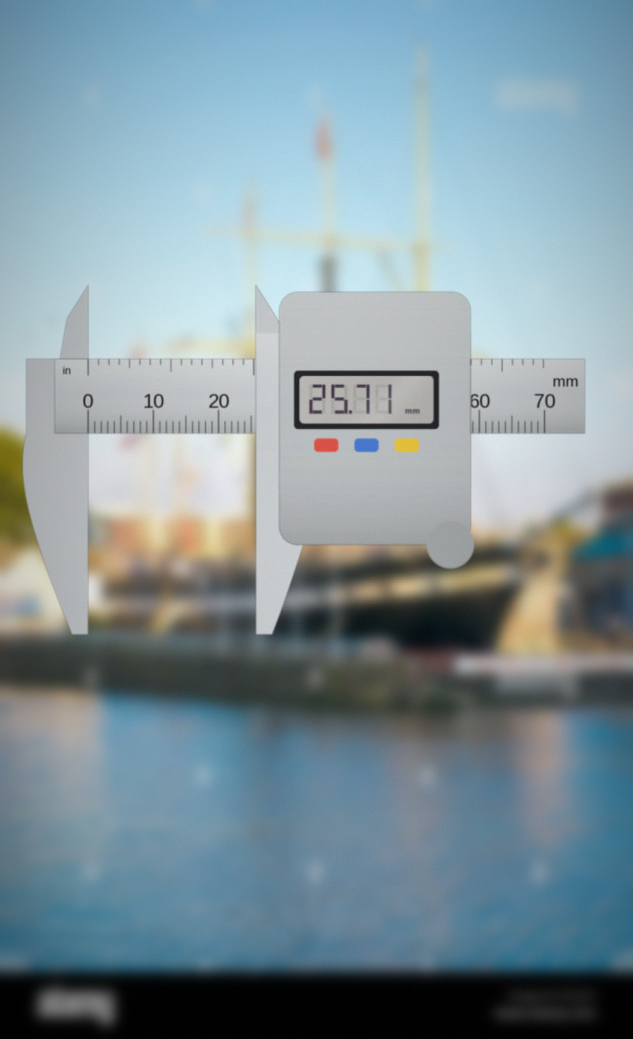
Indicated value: 25.71 mm
